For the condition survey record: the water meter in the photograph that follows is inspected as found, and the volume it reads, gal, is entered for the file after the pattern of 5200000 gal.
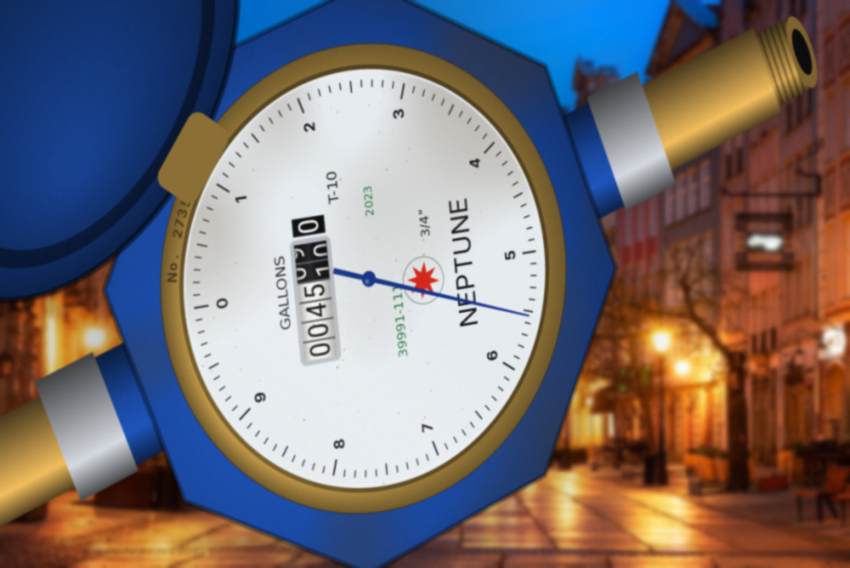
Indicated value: 45095.5 gal
